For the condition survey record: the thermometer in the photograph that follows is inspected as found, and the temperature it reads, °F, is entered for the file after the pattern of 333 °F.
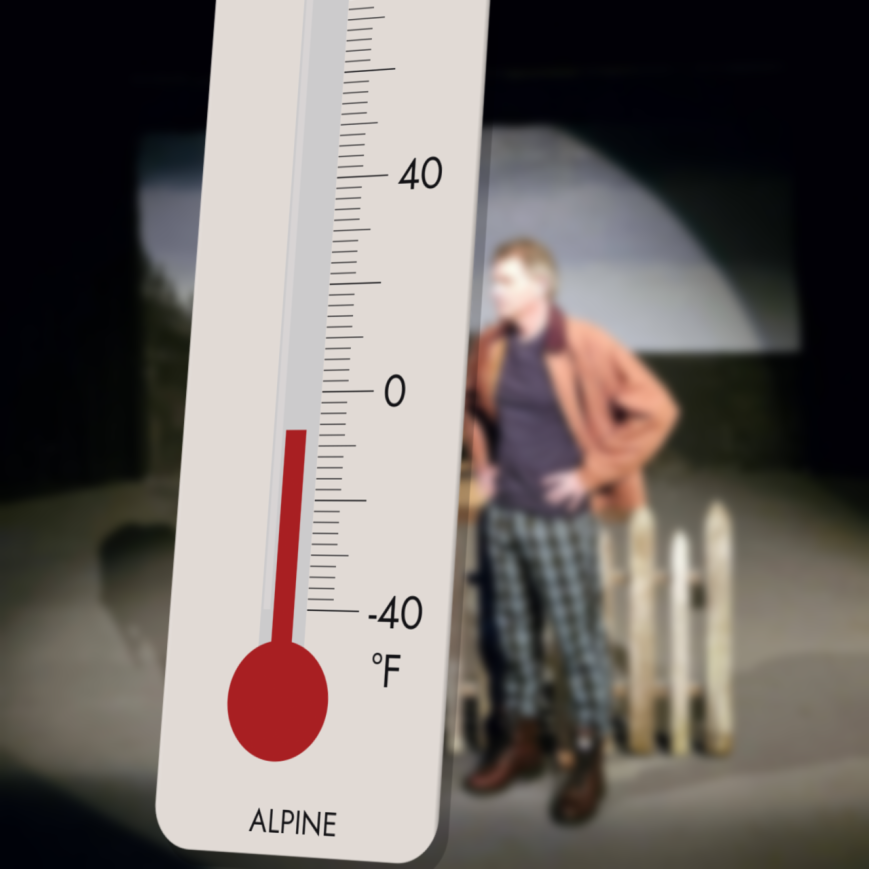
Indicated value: -7 °F
